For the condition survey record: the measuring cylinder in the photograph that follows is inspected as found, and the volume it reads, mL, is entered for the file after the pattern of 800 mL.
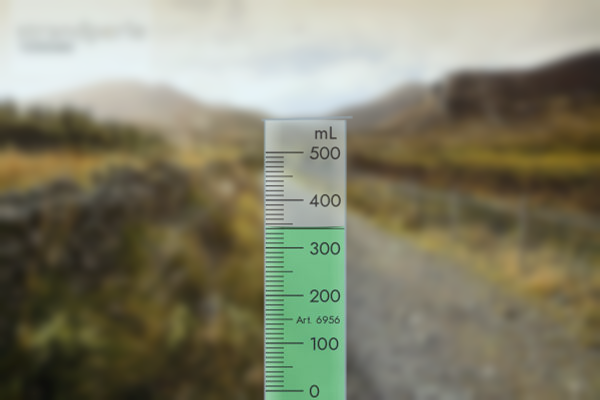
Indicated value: 340 mL
